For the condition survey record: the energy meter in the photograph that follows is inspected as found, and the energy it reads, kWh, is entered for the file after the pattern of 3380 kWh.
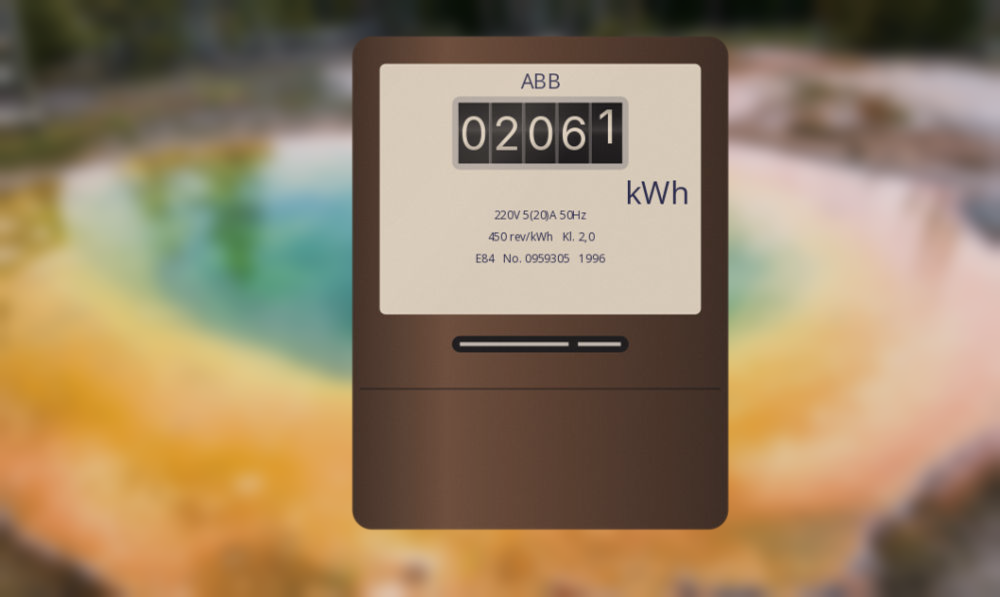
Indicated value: 2061 kWh
